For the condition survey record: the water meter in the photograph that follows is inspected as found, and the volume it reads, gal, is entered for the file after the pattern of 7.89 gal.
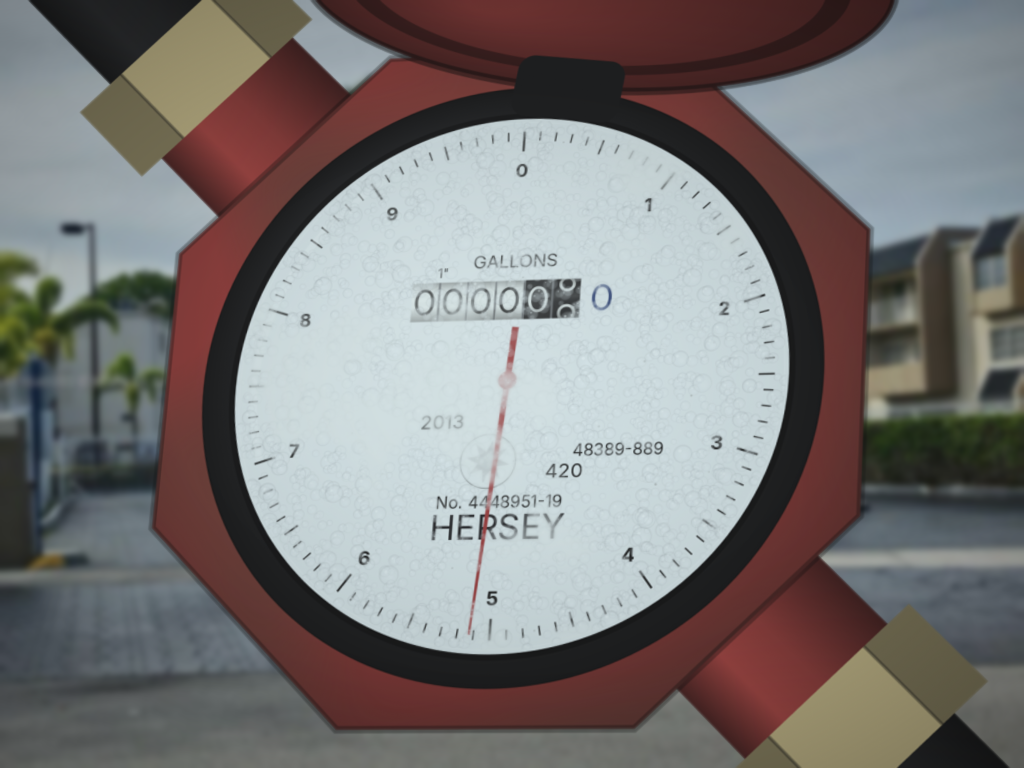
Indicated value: 85.1 gal
